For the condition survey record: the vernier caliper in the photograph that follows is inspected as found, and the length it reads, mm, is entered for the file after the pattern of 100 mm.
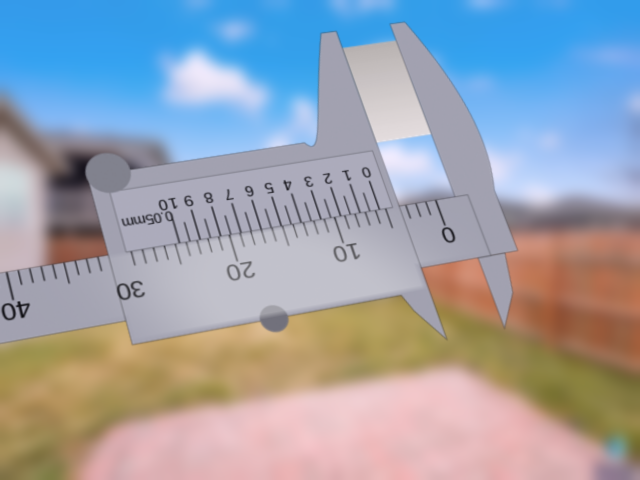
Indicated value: 5.6 mm
